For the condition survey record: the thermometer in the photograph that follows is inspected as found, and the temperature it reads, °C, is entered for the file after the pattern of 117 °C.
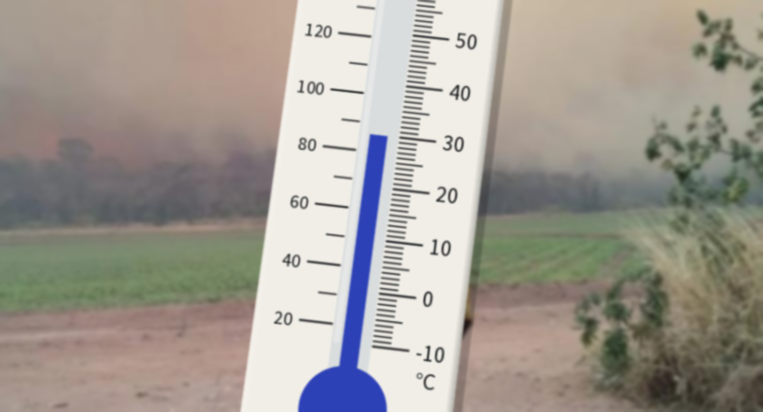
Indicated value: 30 °C
